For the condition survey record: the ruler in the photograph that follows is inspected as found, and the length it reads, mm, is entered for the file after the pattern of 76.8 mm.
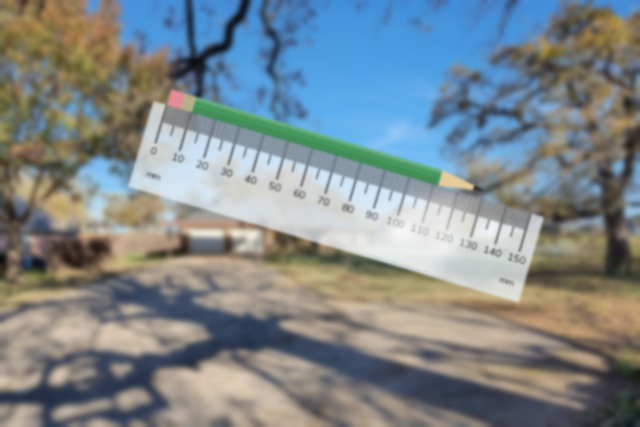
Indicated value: 130 mm
